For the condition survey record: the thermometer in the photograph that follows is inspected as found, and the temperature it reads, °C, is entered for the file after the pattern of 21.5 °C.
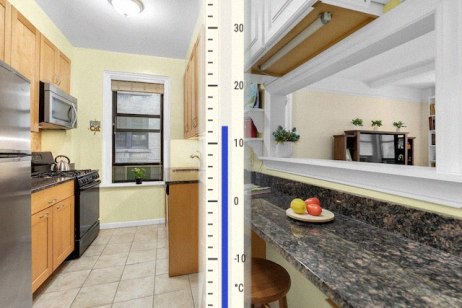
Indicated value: 13 °C
